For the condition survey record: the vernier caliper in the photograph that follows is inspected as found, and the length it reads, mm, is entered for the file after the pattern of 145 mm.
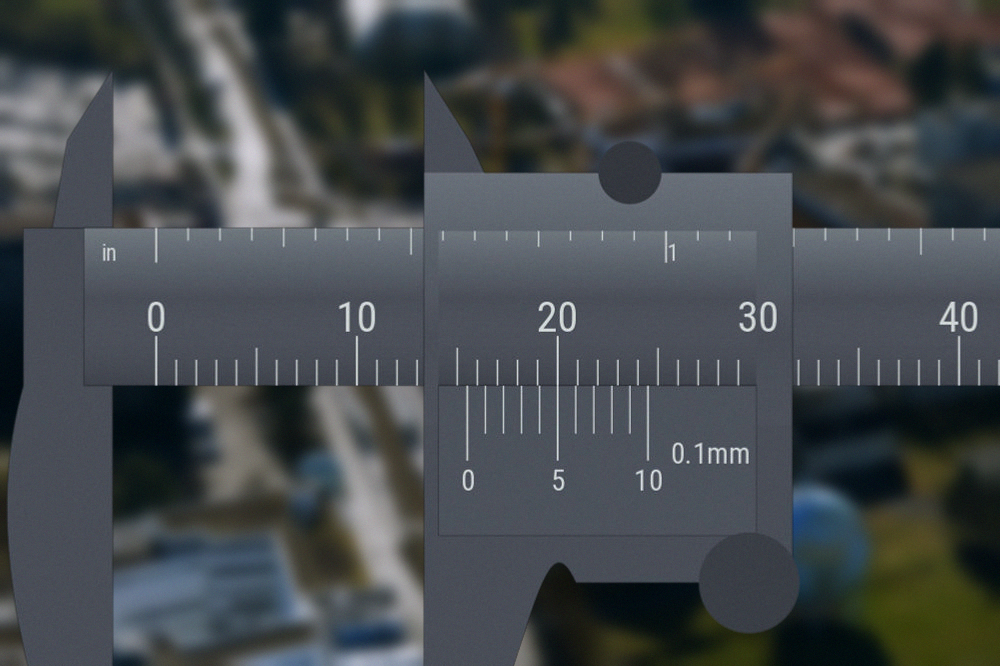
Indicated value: 15.5 mm
